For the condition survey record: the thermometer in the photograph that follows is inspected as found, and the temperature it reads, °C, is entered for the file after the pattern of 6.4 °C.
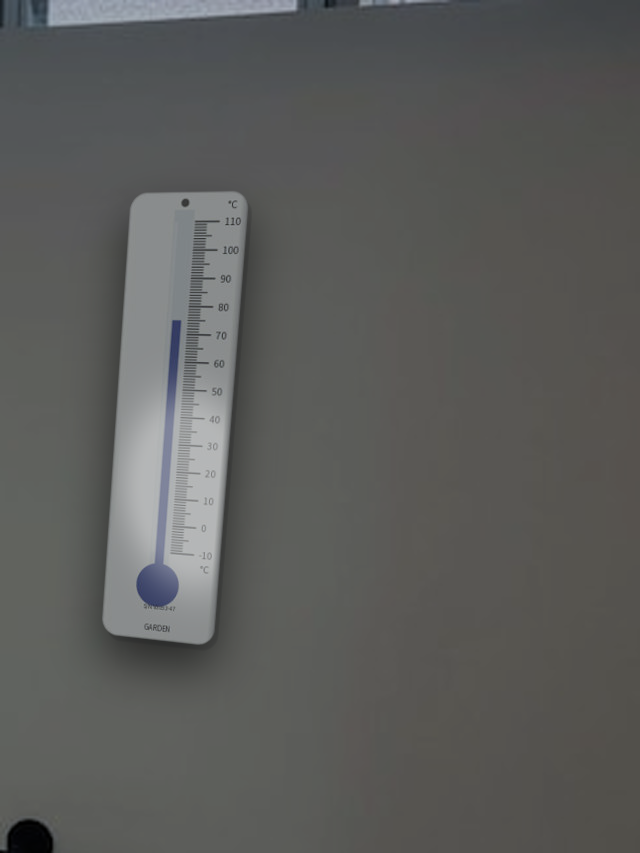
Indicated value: 75 °C
